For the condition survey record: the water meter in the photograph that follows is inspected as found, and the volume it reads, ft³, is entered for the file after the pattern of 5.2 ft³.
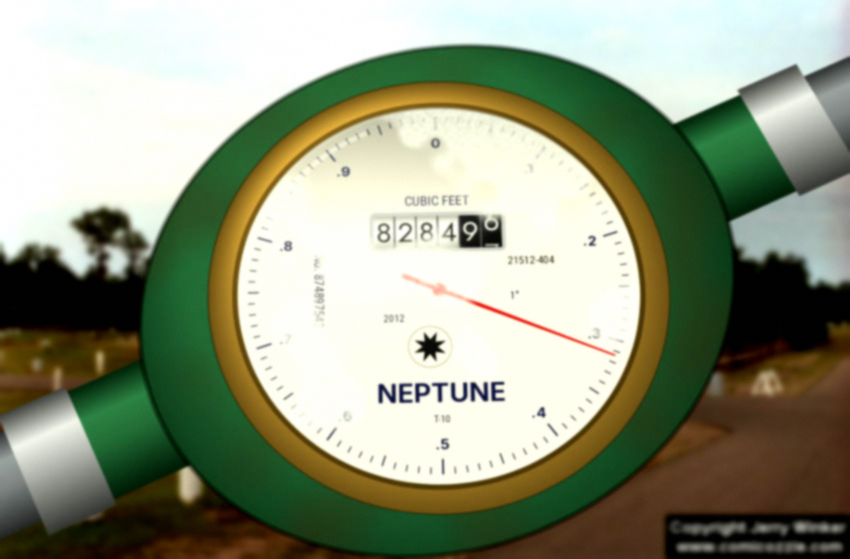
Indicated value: 828496.31 ft³
